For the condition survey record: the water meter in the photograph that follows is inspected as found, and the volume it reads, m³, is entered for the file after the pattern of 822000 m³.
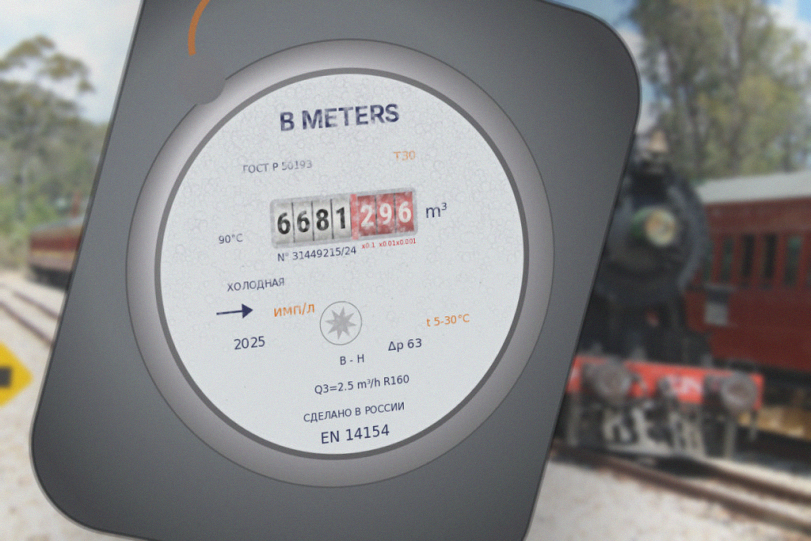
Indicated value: 6681.296 m³
